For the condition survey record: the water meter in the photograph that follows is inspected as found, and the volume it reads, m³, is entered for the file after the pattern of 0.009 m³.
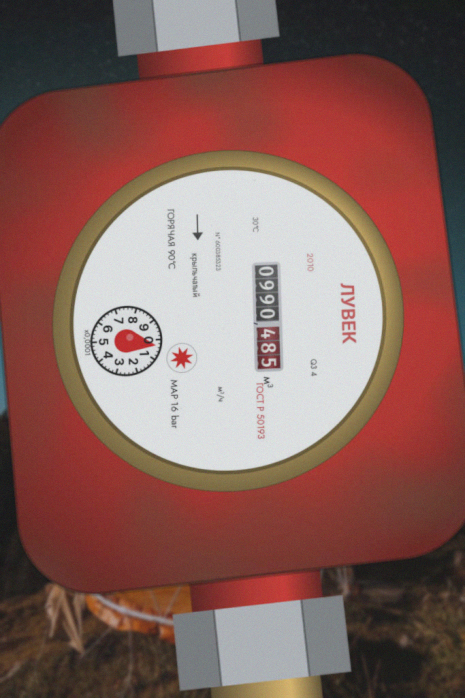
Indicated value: 990.4850 m³
